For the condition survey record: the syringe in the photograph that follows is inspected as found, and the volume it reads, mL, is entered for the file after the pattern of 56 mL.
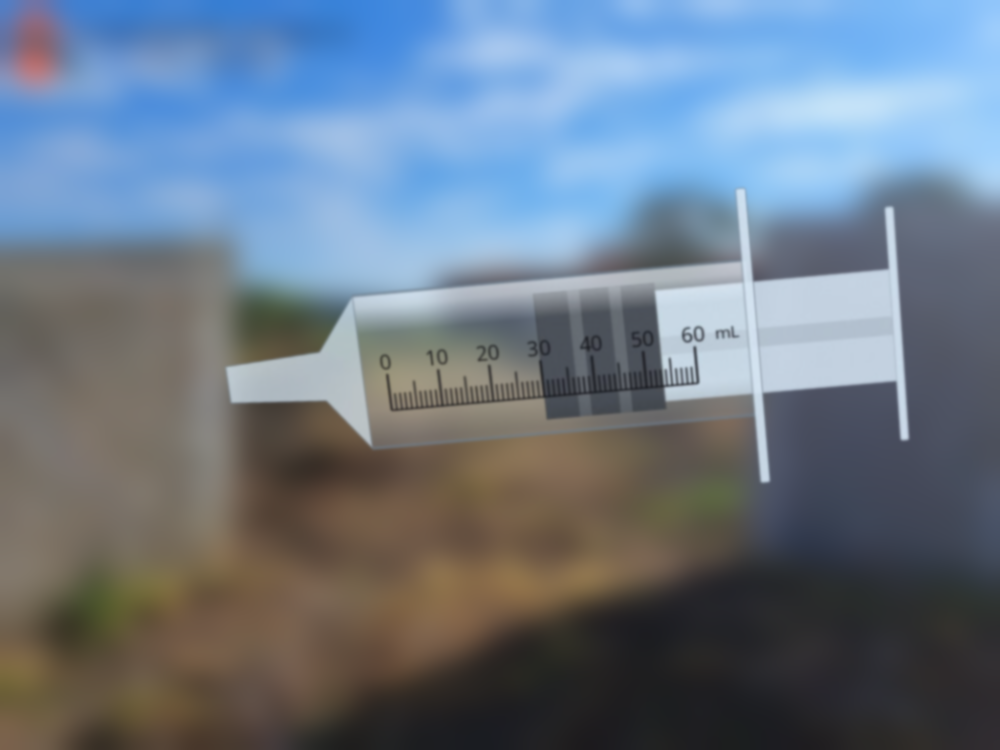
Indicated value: 30 mL
